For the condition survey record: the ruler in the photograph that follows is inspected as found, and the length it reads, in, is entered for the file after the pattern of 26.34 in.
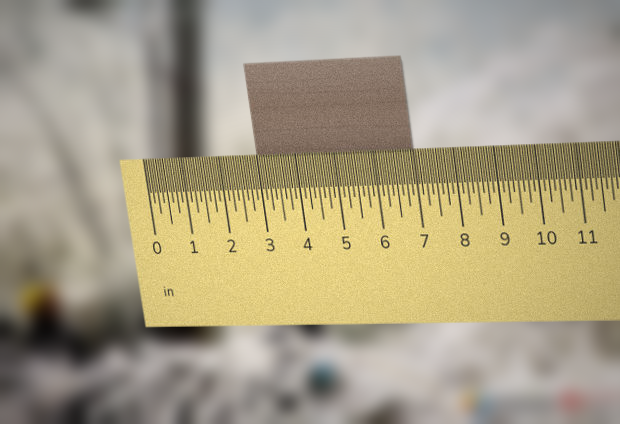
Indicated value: 4 in
